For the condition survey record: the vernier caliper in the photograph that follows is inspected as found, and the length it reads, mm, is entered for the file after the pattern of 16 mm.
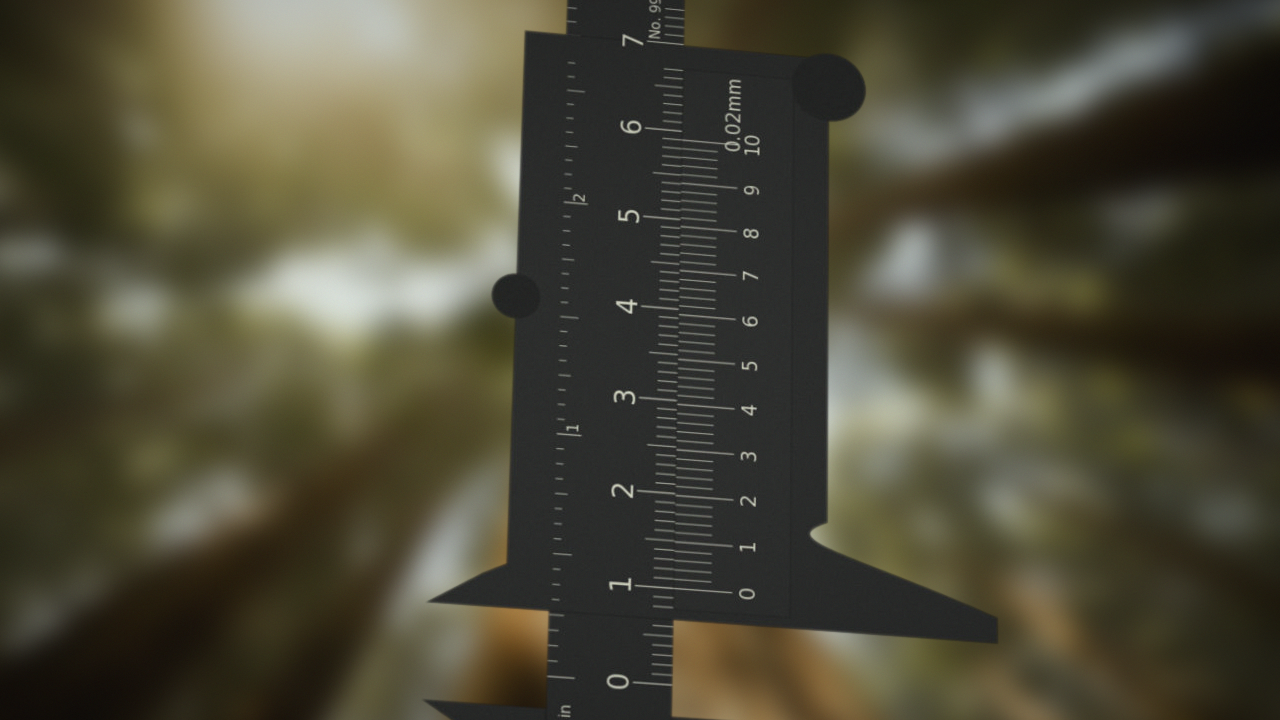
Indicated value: 10.0 mm
